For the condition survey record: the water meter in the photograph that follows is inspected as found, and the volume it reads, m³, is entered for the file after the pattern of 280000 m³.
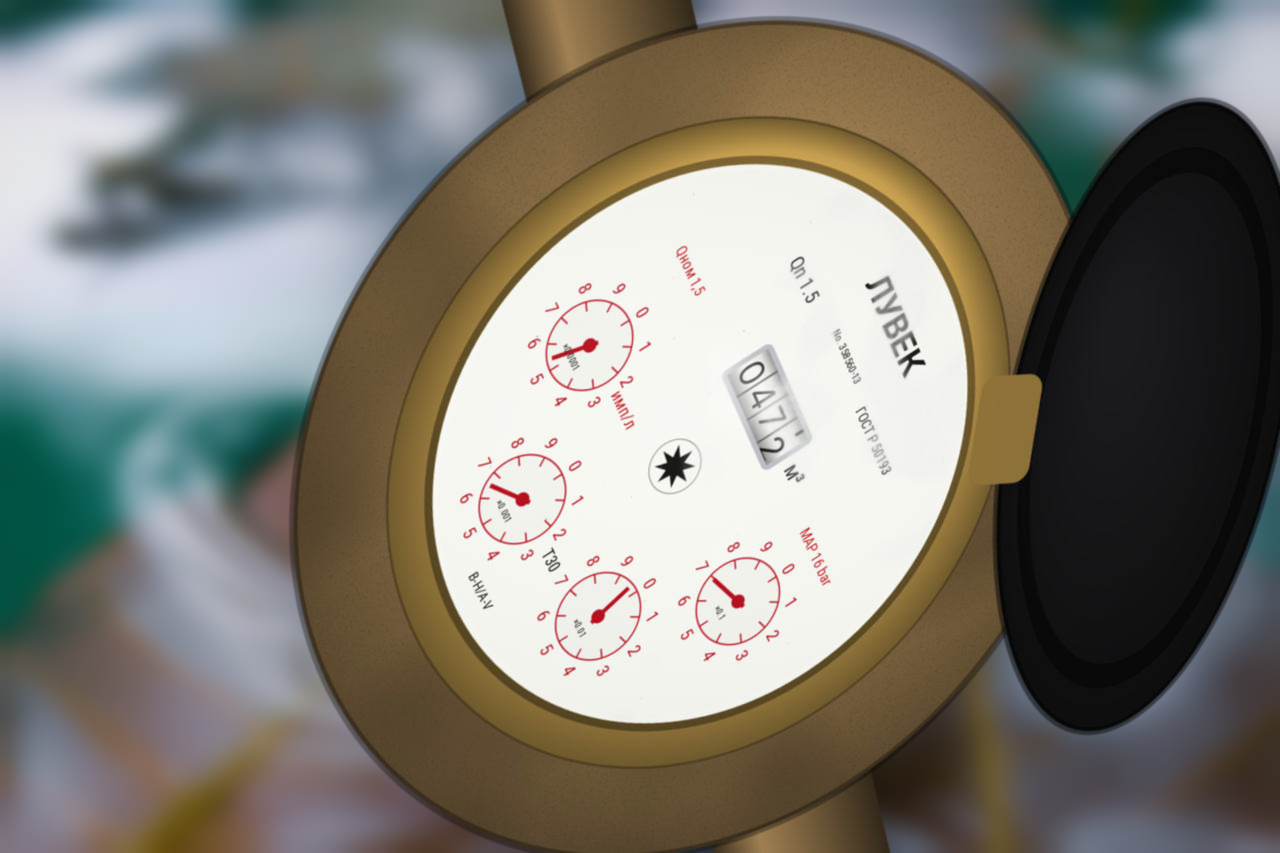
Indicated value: 471.6965 m³
